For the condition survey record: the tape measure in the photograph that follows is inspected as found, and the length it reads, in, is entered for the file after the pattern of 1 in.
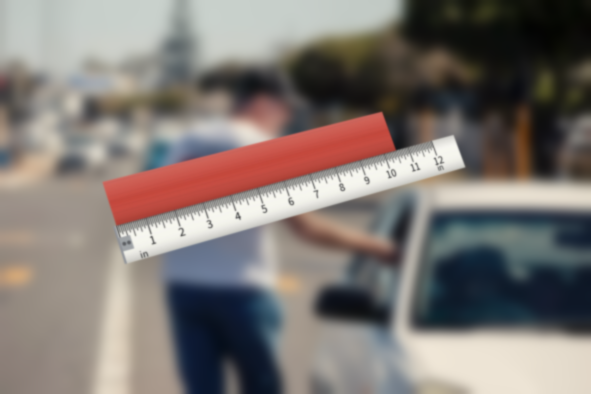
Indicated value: 10.5 in
